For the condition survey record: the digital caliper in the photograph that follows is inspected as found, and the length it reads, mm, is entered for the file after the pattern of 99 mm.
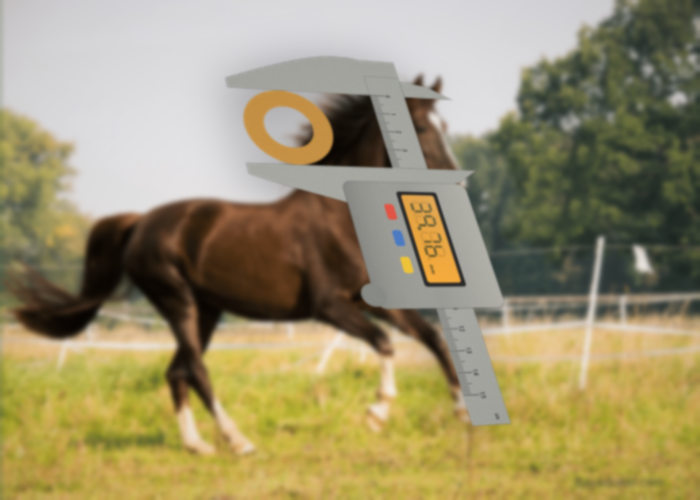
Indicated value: 39.76 mm
